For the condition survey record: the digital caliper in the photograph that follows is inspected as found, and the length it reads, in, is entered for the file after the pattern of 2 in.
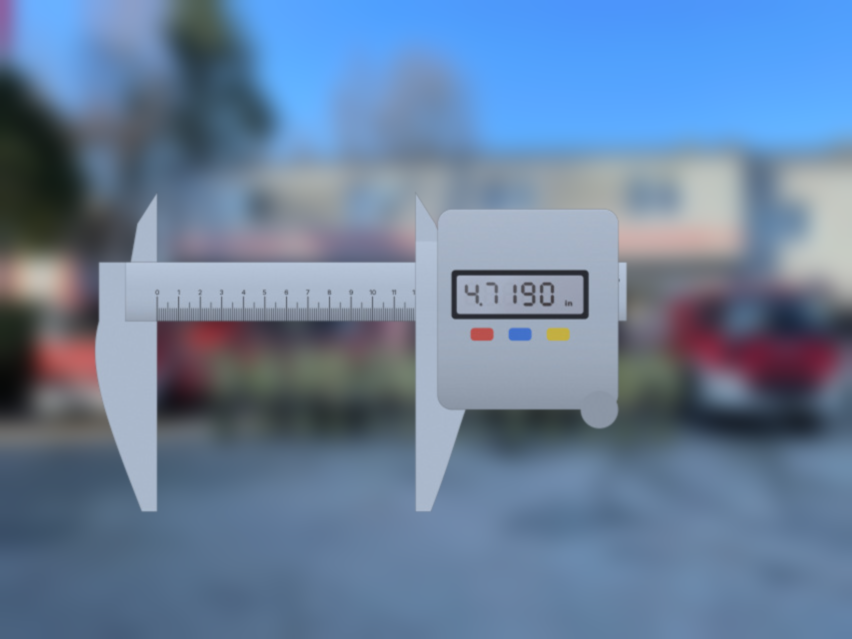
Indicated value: 4.7190 in
